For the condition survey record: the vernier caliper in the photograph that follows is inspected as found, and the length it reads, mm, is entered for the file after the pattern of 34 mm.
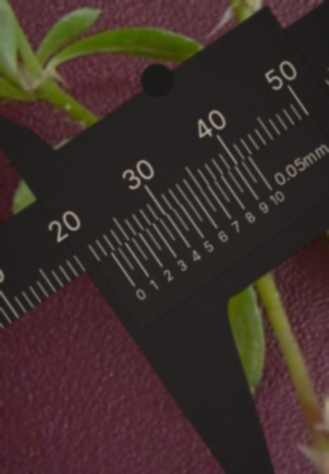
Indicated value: 22.6 mm
